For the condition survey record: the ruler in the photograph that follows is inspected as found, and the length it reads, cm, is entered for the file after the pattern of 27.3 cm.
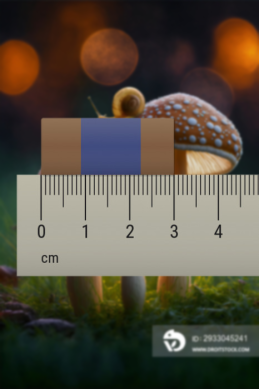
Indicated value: 3 cm
